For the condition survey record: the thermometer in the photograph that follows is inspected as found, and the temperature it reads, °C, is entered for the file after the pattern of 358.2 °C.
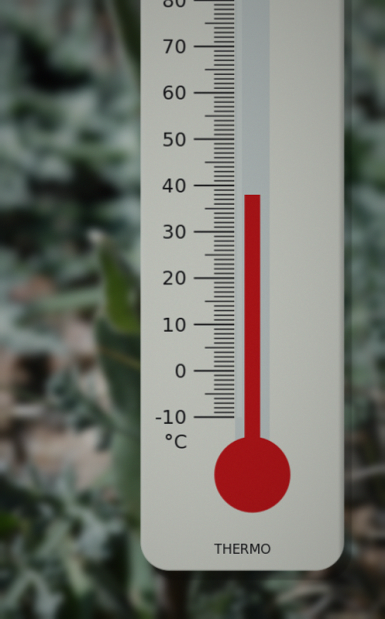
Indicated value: 38 °C
